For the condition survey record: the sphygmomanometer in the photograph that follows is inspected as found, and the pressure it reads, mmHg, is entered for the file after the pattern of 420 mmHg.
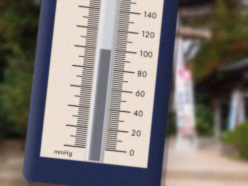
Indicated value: 100 mmHg
